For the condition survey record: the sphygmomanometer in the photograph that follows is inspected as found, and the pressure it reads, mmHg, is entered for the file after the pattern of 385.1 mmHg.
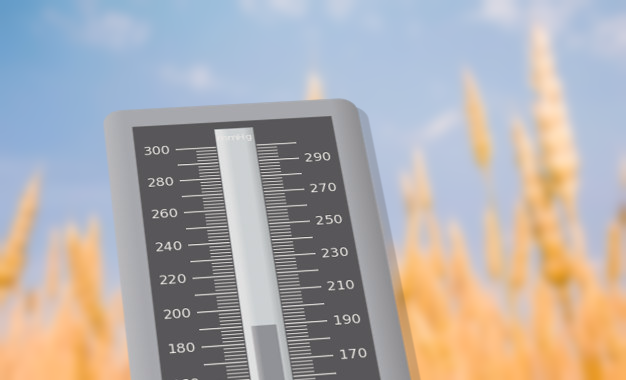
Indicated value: 190 mmHg
